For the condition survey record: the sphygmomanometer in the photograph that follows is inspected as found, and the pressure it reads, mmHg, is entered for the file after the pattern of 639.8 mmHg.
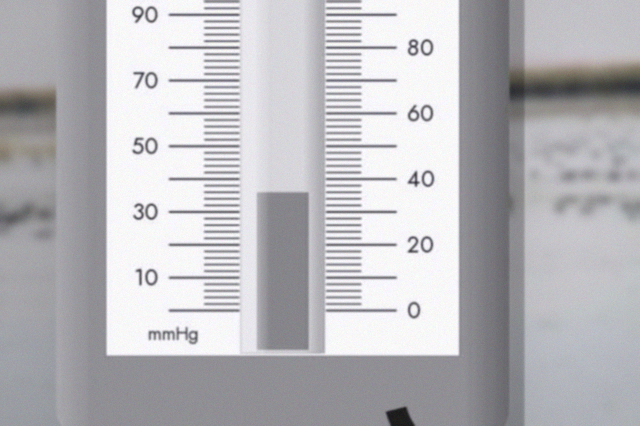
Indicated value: 36 mmHg
